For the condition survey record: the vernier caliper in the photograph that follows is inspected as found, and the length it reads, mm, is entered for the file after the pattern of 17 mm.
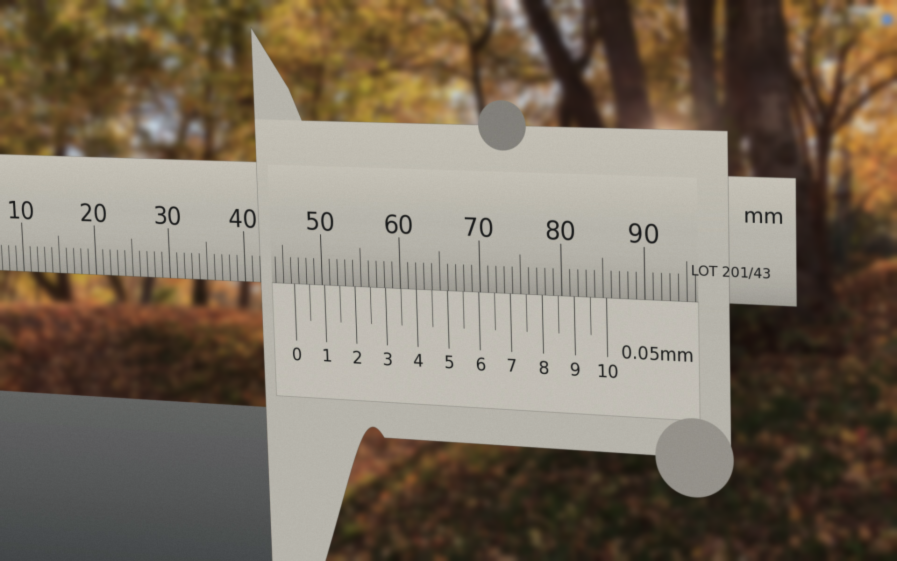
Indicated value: 46.4 mm
